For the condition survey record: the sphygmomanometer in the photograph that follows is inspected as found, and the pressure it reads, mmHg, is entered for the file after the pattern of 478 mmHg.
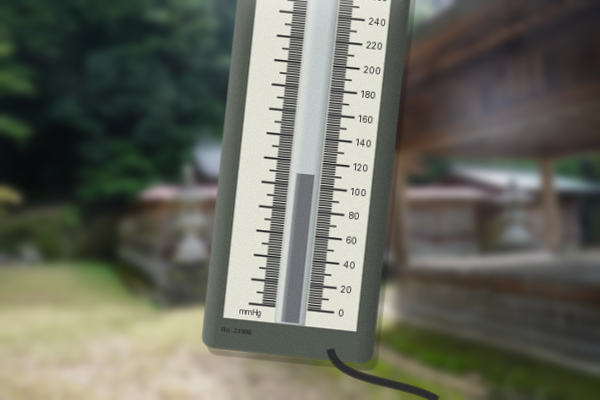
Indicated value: 110 mmHg
